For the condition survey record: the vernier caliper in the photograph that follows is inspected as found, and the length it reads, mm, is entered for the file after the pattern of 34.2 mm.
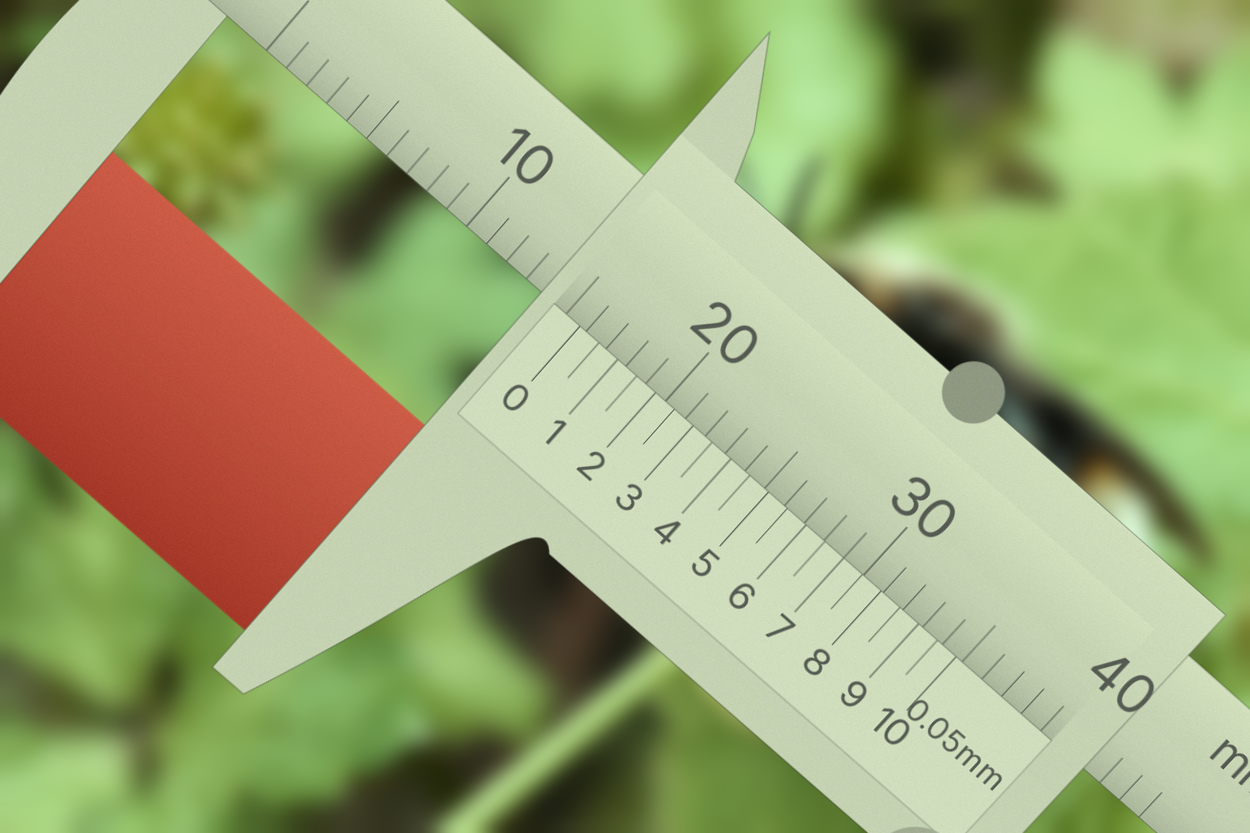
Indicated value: 15.70 mm
